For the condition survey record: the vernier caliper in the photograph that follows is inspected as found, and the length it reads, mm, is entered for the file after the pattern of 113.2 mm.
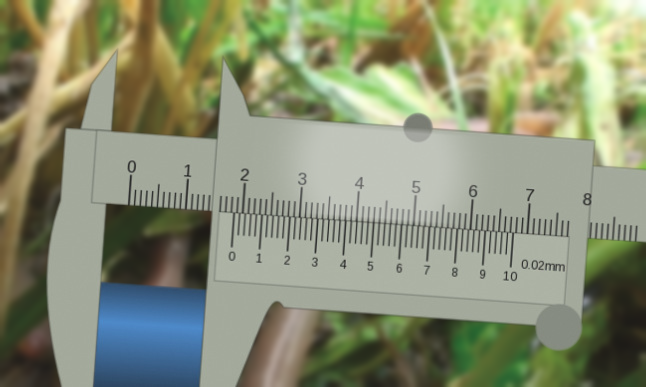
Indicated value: 18.5 mm
